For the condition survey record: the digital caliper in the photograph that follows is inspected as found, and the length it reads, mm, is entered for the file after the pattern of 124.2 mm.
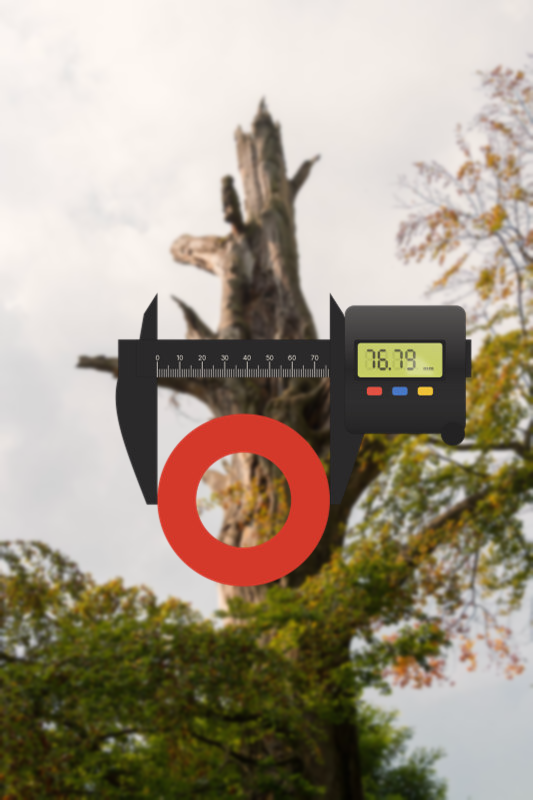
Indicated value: 76.79 mm
